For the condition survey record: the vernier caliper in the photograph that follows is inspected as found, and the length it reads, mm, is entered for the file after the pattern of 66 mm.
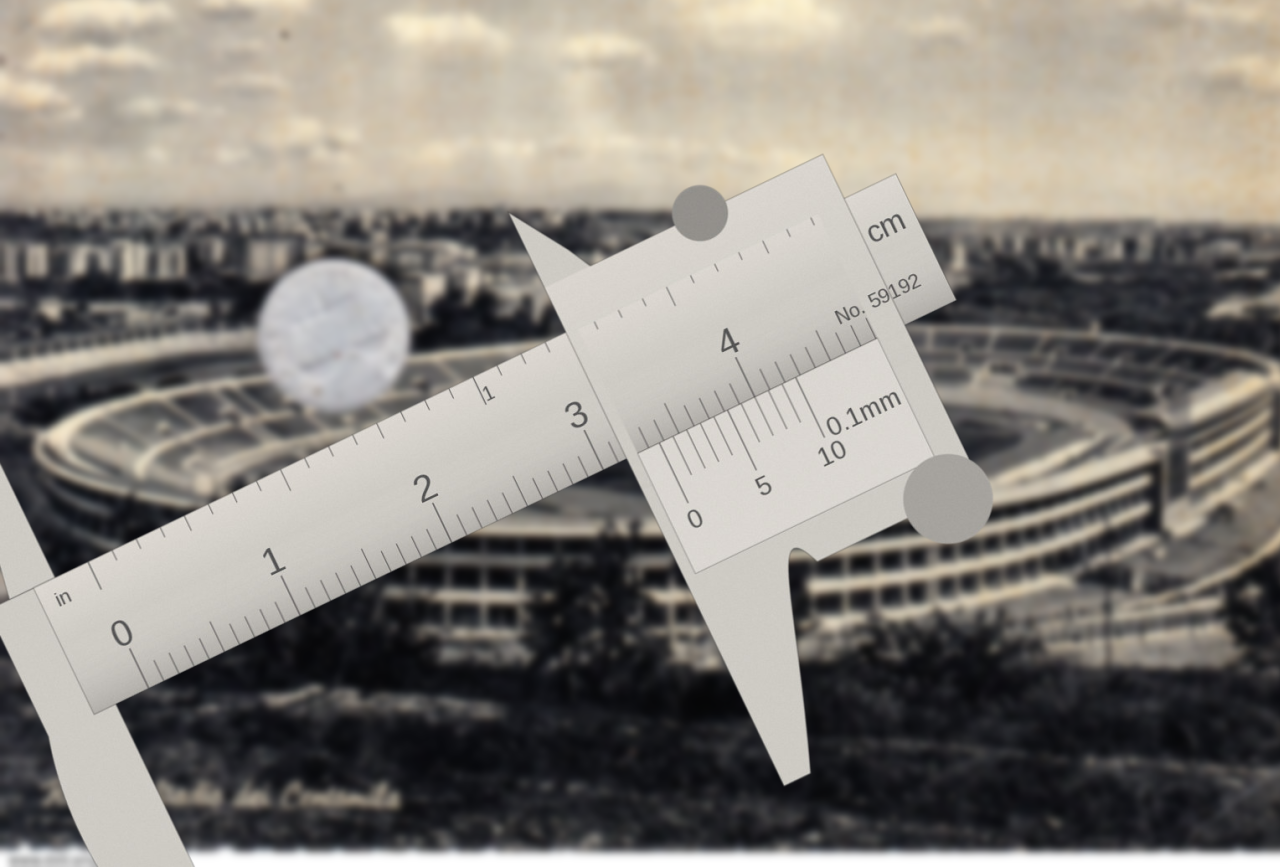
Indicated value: 33.7 mm
